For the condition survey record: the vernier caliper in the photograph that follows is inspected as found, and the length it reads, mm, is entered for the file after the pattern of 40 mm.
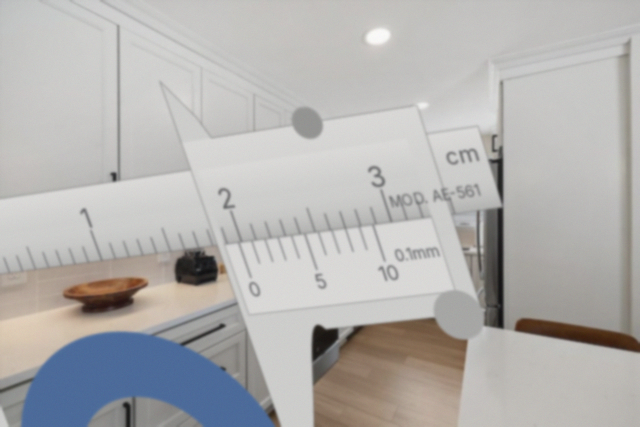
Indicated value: 19.8 mm
